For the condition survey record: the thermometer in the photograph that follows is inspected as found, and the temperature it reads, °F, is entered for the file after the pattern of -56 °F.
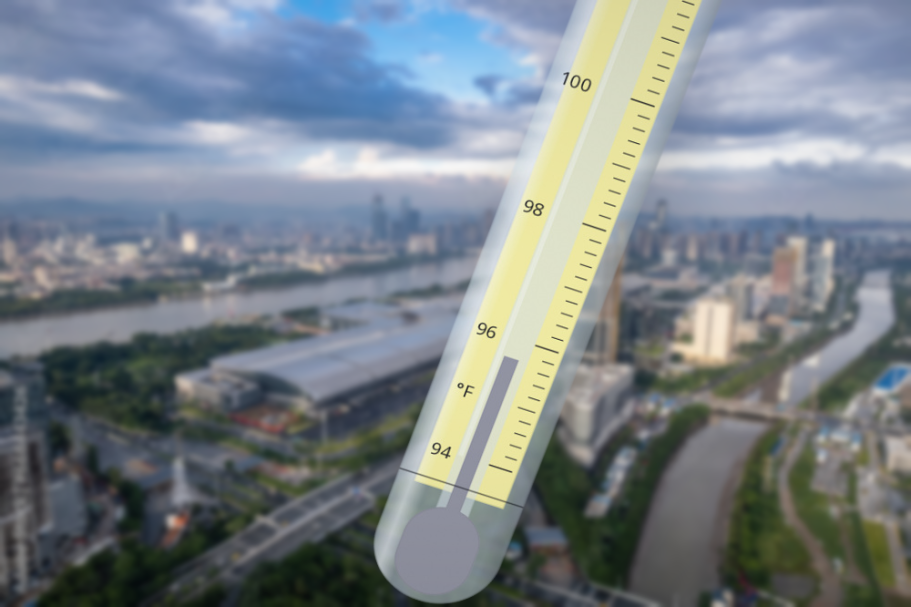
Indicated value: 95.7 °F
